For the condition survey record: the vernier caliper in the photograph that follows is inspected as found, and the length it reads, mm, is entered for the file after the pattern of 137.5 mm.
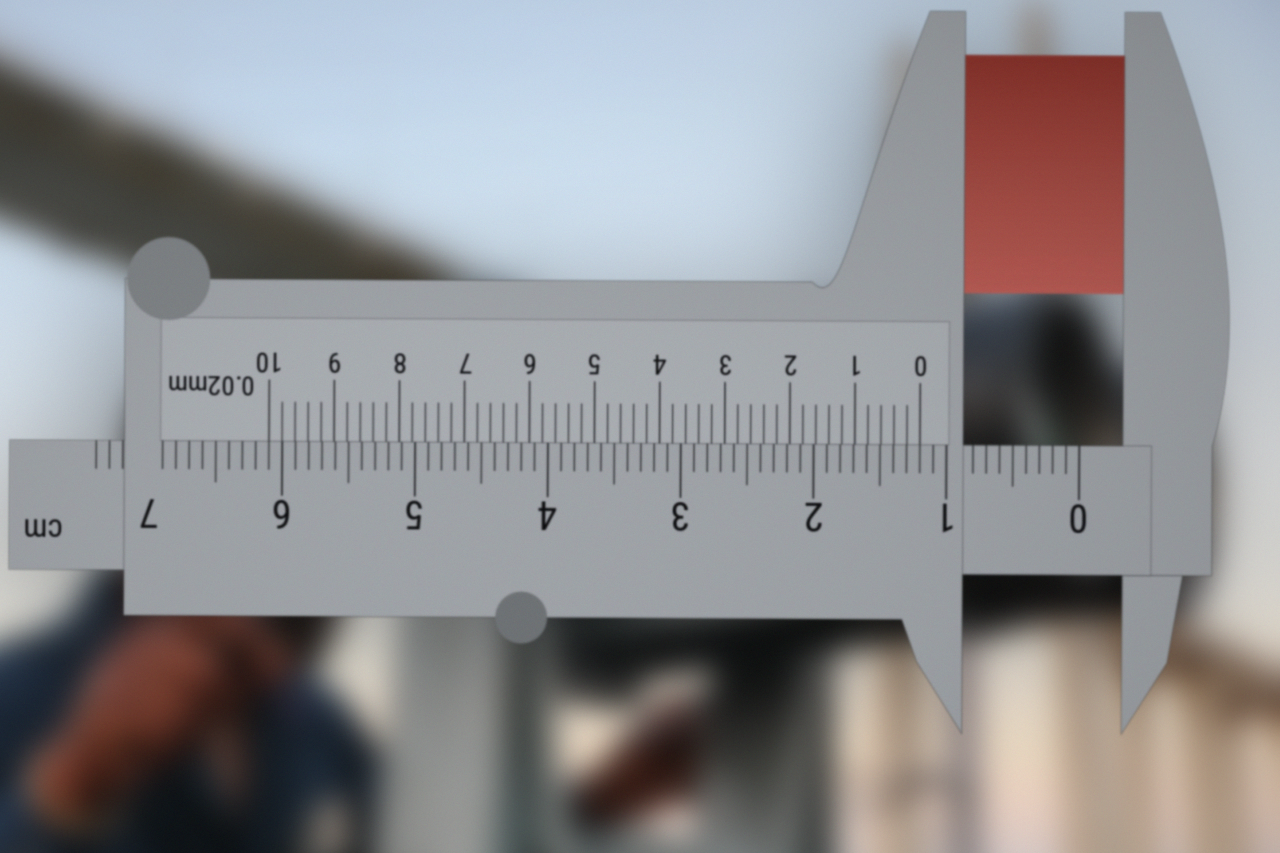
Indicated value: 12.0 mm
